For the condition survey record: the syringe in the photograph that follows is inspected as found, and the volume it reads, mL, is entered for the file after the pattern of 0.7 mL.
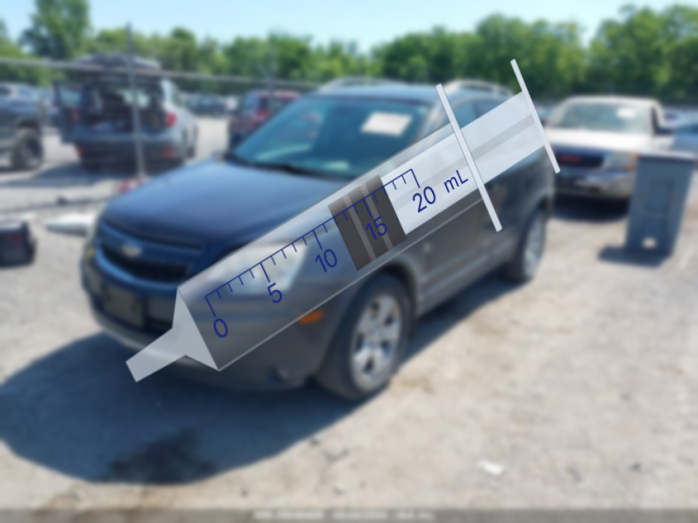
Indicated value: 12 mL
